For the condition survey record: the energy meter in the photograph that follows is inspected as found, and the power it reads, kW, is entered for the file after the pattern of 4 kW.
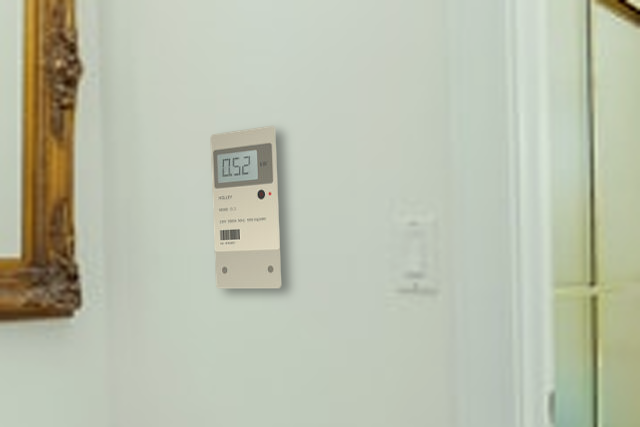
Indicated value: 0.52 kW
